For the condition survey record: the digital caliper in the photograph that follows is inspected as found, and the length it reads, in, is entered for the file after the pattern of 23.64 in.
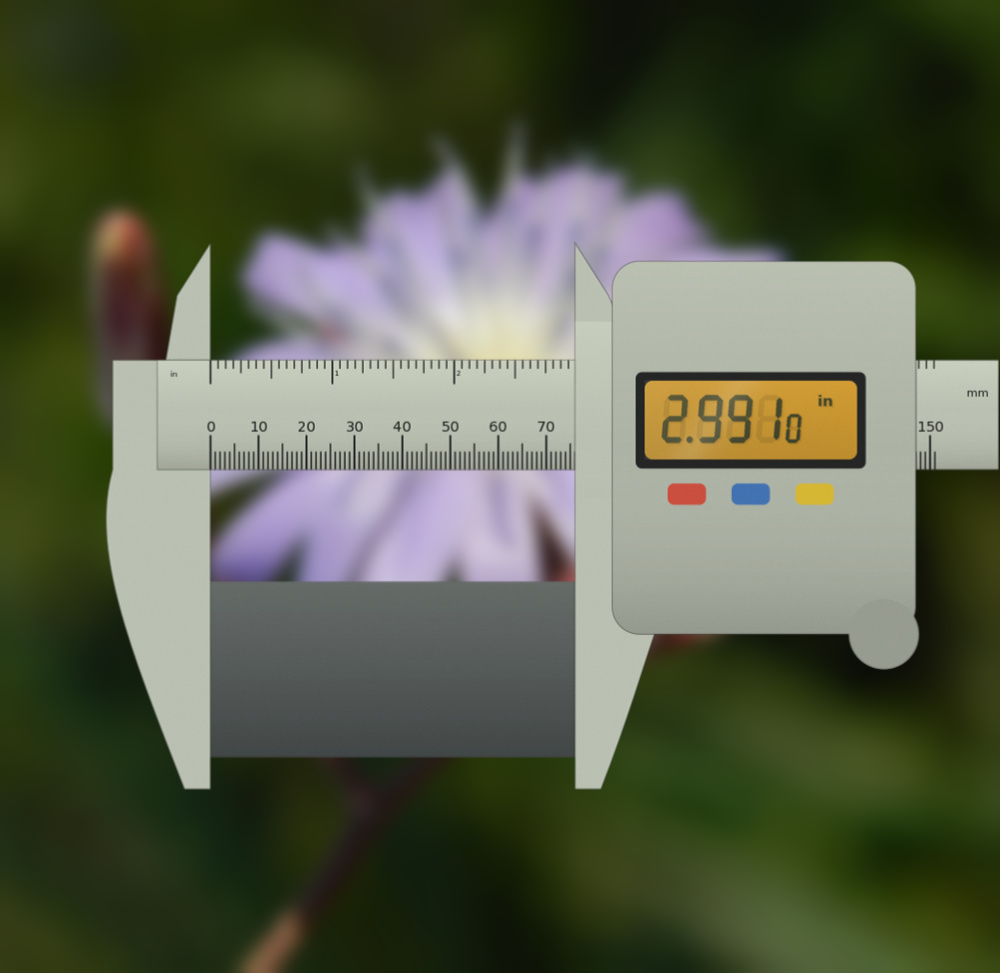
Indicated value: 2.9910 in
